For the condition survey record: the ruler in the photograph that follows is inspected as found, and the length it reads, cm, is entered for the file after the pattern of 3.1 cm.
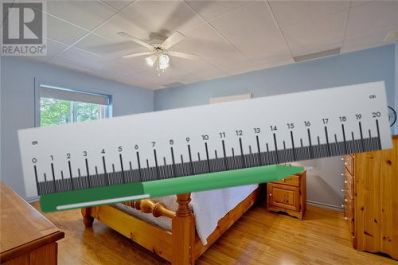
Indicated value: 16 cm
